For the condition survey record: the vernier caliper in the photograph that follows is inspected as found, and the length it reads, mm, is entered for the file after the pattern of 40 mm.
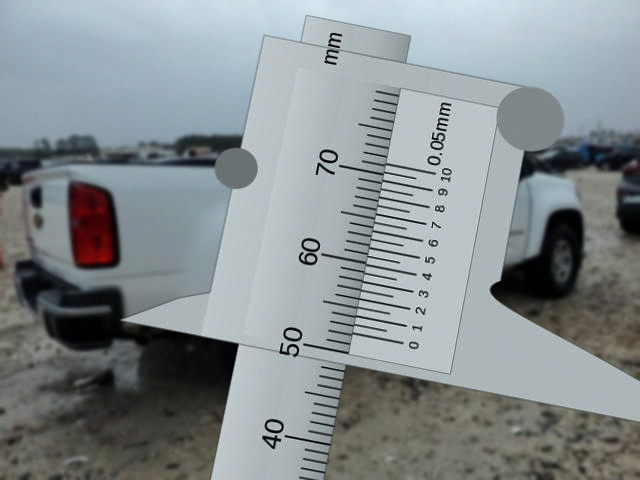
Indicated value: 52.2 mm
